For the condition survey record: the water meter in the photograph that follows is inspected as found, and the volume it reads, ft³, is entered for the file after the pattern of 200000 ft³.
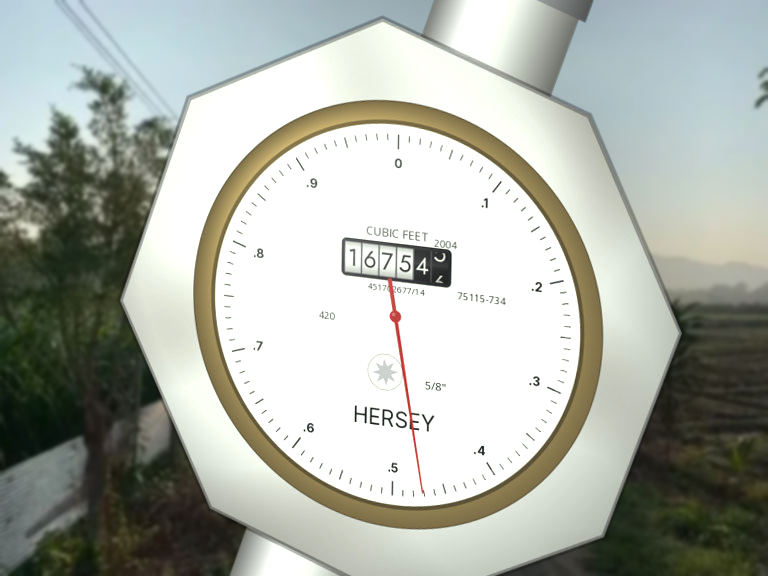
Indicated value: 167545.47 ft³
